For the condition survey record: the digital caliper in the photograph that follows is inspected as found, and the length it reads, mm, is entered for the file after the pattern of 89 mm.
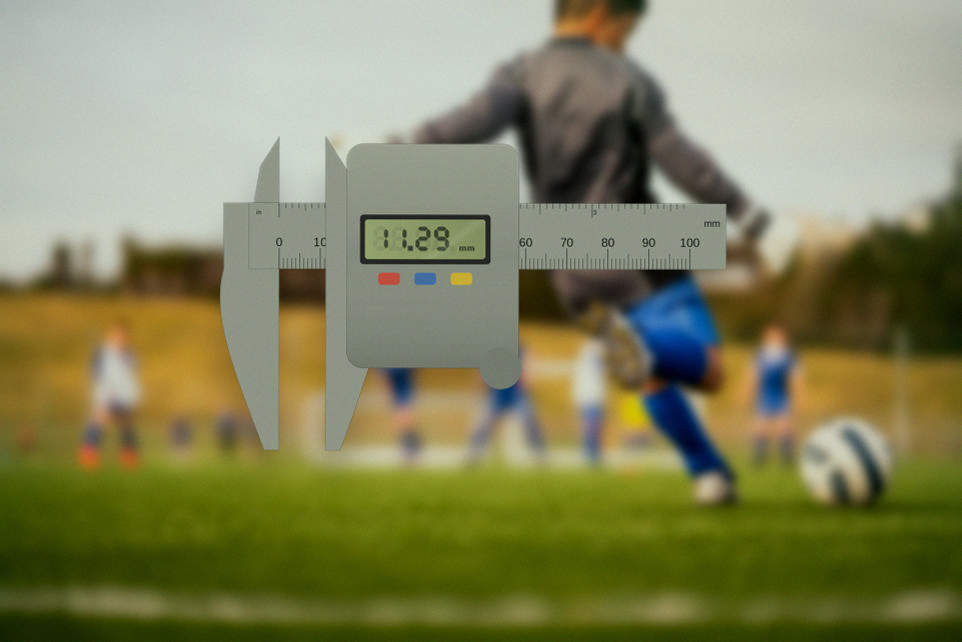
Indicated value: 11.29 mm
